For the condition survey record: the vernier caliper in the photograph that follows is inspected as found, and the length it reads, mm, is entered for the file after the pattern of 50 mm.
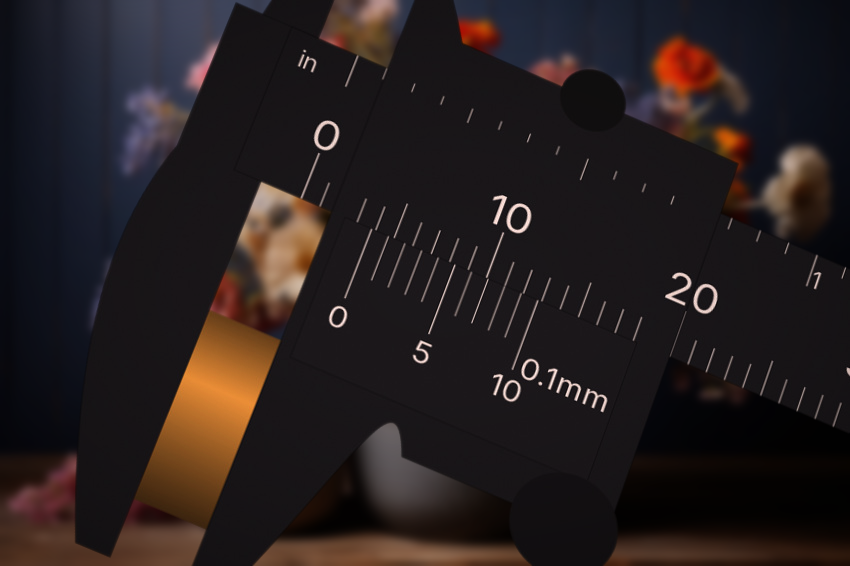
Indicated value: 3.8 mm
